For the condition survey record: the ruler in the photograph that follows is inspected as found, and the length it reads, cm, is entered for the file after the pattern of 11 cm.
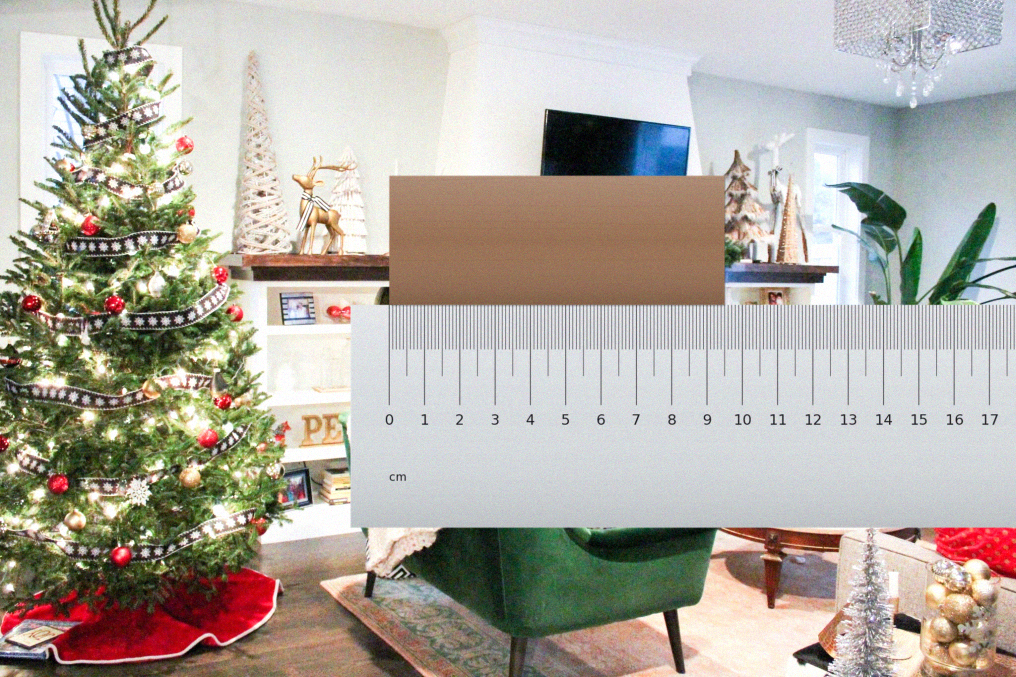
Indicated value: 9.5 cm
